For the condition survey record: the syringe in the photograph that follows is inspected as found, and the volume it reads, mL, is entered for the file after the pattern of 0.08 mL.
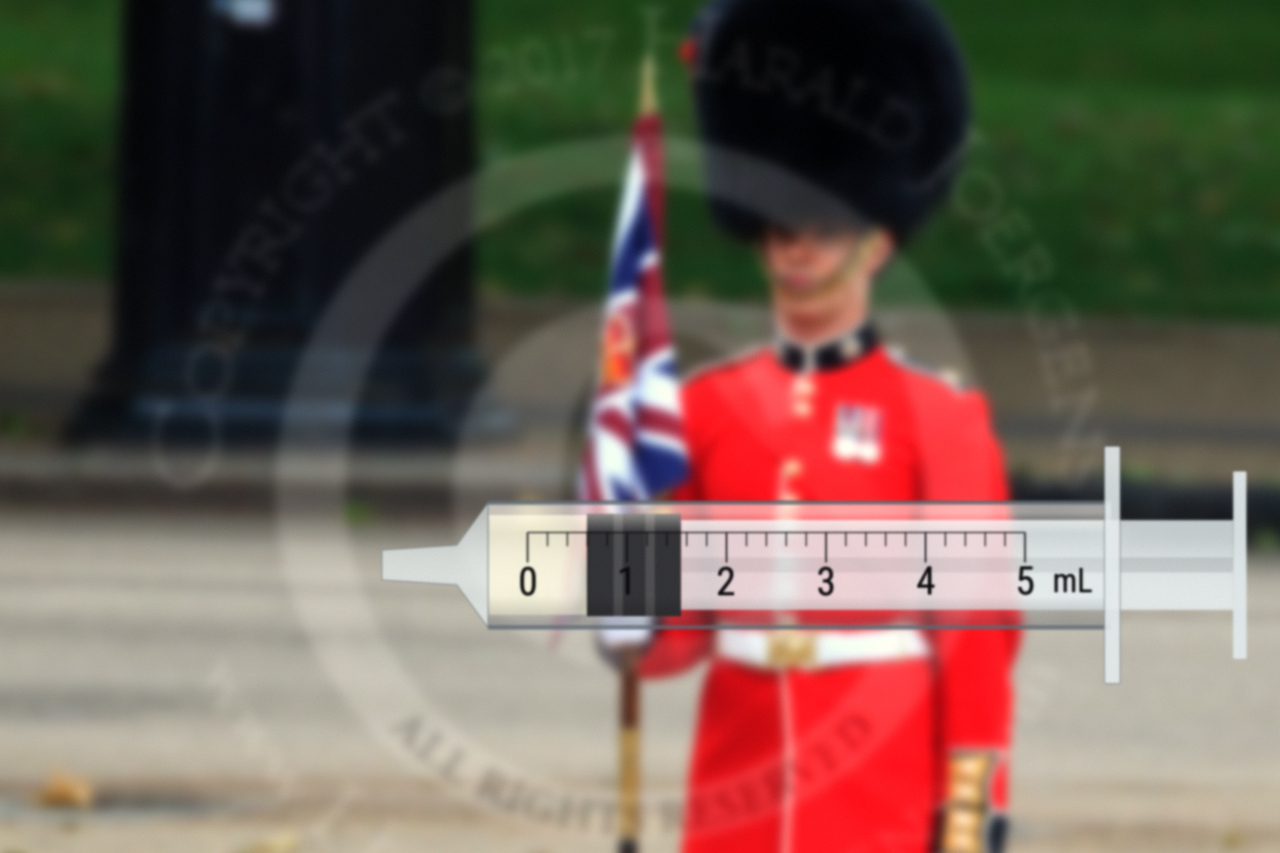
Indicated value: 0.6 mL
